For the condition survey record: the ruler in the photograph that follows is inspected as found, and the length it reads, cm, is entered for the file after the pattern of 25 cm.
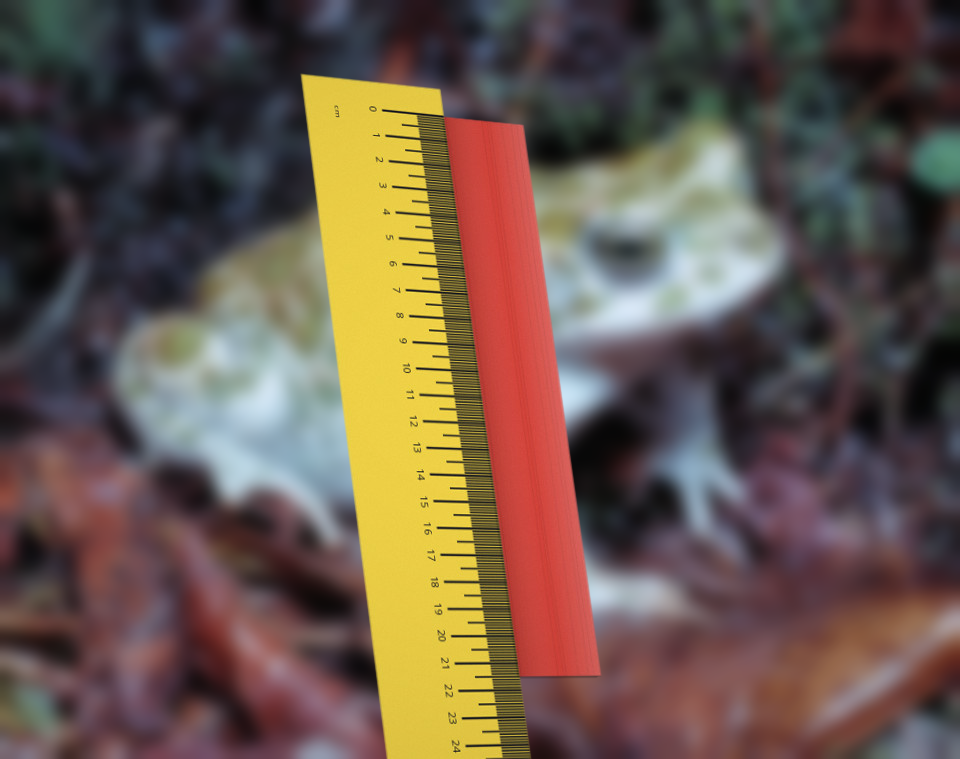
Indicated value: 21.5 cm
